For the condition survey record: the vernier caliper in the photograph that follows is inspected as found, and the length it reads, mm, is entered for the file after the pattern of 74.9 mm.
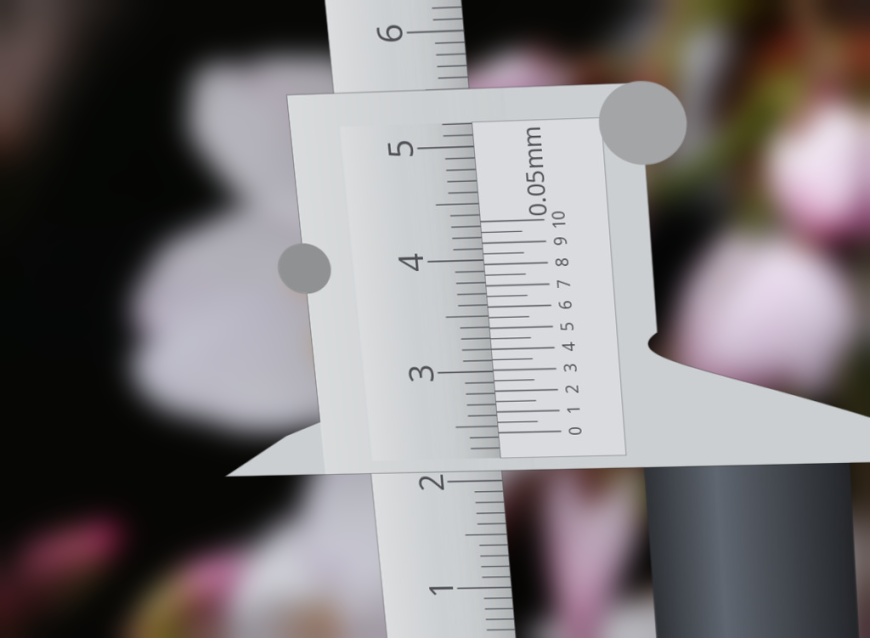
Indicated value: 24.4 mm
